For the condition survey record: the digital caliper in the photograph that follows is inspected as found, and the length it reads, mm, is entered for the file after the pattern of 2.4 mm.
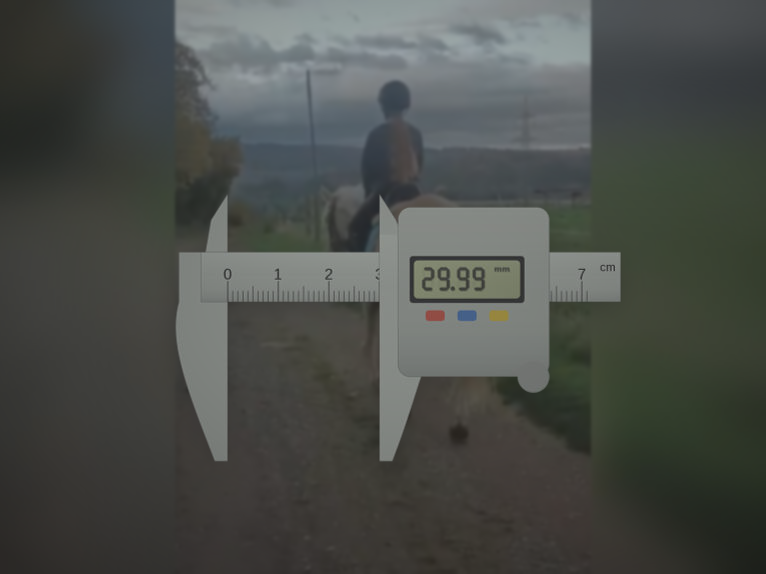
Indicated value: 29.99 mm
